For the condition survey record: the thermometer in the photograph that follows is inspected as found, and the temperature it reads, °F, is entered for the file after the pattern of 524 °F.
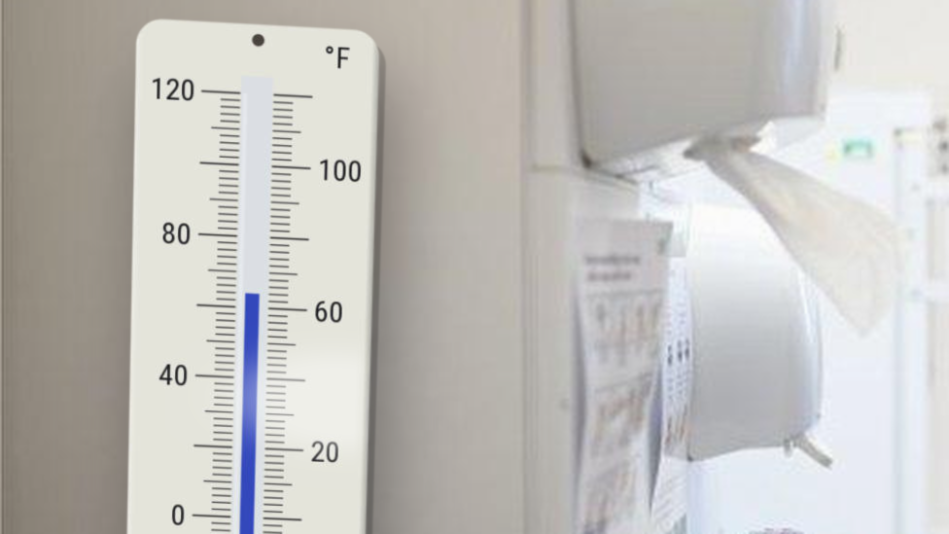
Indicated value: 64 °F
